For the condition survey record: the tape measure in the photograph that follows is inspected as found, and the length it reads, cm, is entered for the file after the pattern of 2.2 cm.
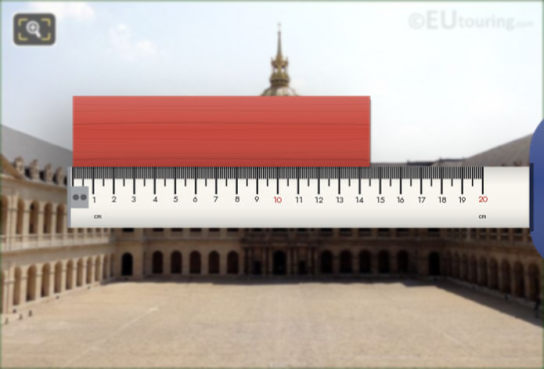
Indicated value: 14.5 cm
